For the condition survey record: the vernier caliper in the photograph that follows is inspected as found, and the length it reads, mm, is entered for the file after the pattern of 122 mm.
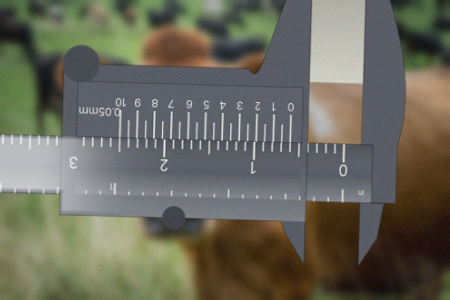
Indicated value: 6.0 mm
